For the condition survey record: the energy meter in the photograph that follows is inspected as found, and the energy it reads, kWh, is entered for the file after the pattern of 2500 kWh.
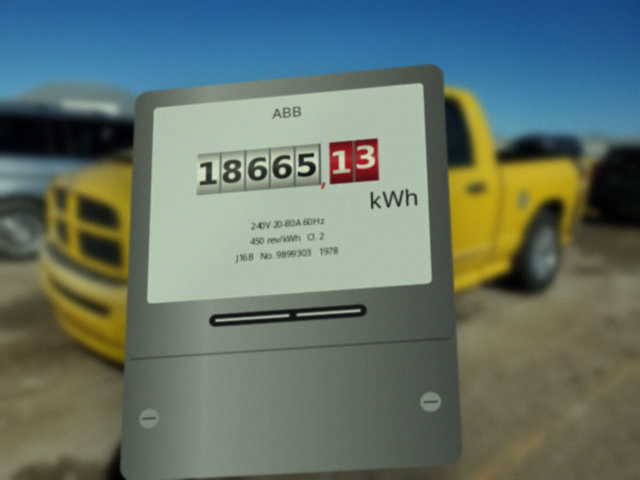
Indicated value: 18665.13 kWh
